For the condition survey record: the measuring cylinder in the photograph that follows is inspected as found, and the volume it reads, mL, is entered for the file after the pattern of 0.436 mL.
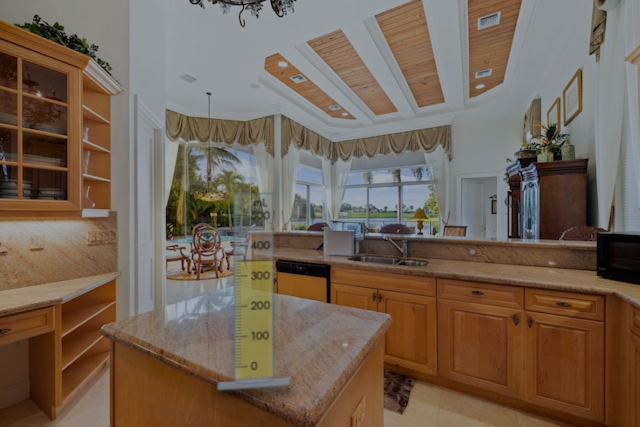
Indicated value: 350 mL
